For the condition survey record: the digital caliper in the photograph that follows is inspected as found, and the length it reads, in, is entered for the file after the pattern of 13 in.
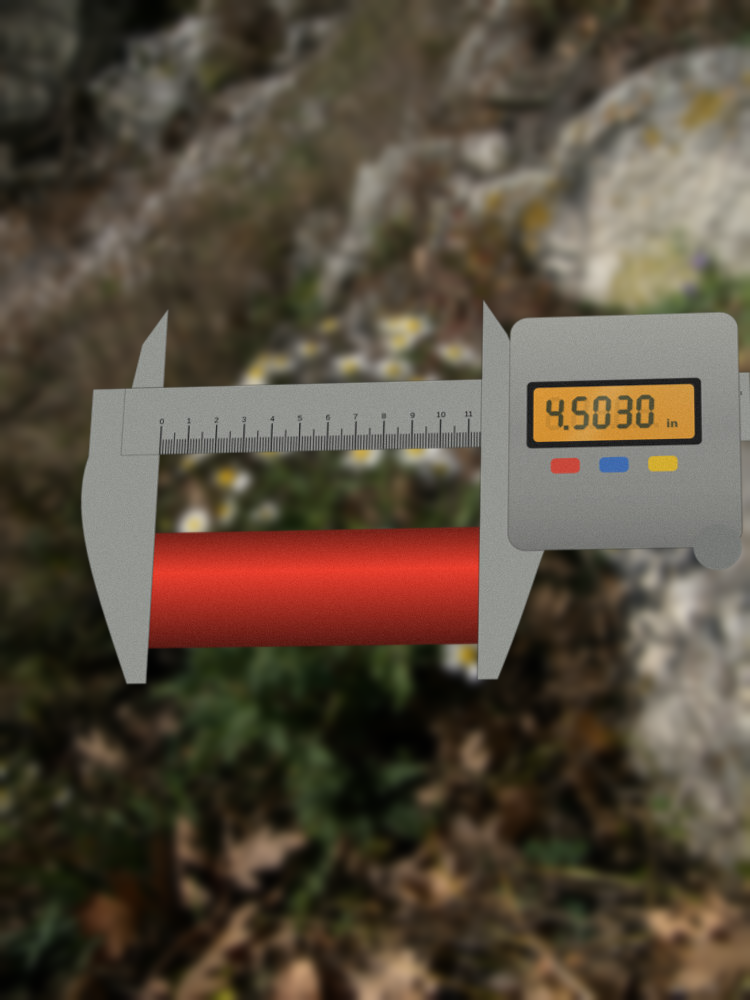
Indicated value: 4.5030 in
